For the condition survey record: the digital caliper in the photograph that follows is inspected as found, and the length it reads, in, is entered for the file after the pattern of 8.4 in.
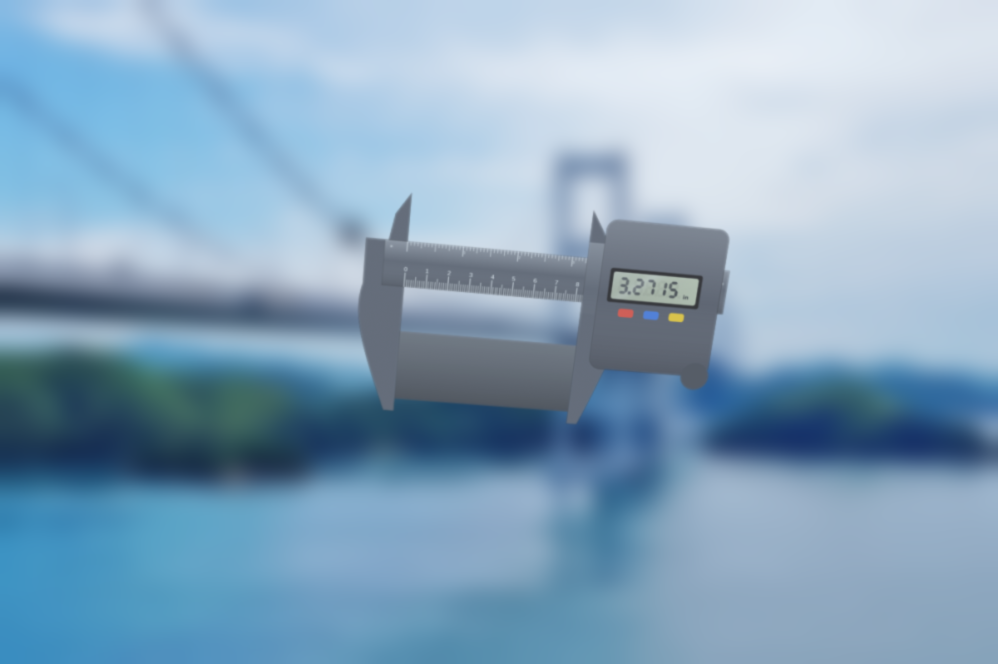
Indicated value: 3.2715 in
